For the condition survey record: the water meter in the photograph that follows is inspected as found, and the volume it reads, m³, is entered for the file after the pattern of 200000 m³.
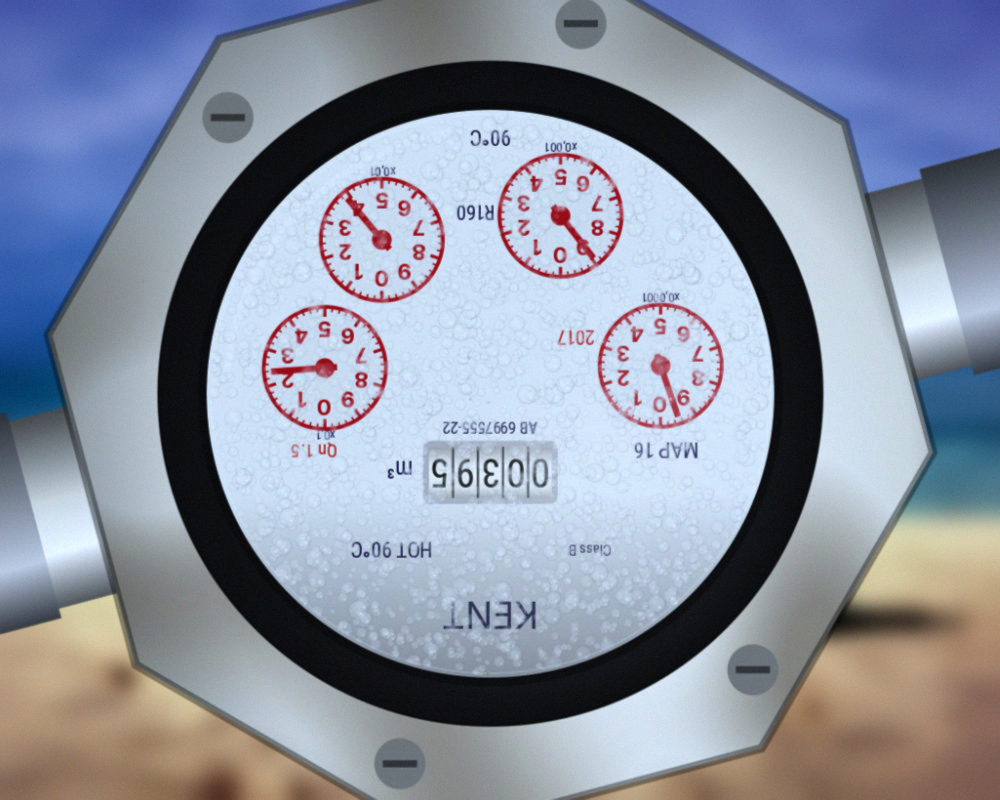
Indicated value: 395.2389 m³
